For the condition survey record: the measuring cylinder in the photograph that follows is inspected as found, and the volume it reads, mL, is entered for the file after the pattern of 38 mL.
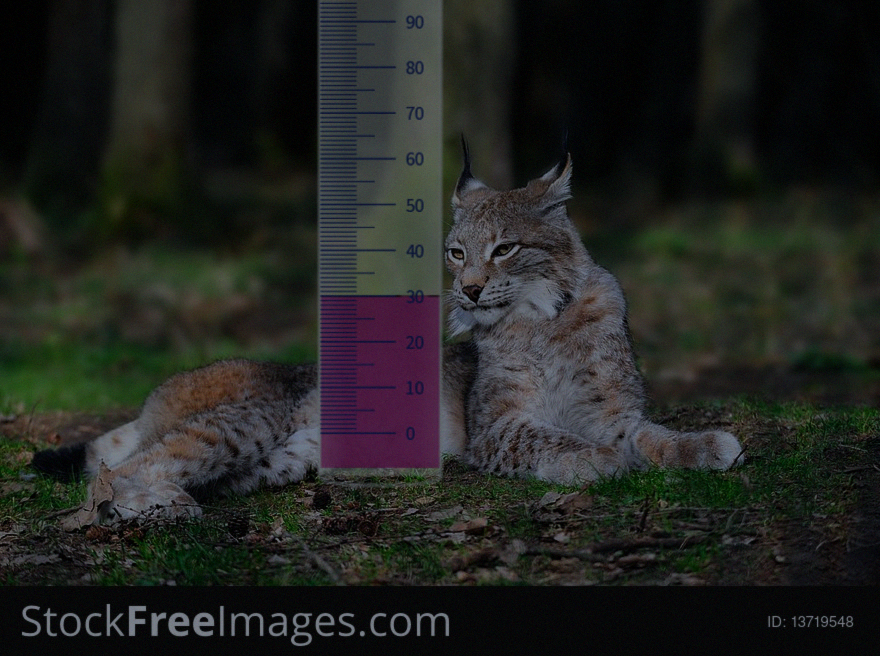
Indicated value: 30 mL
